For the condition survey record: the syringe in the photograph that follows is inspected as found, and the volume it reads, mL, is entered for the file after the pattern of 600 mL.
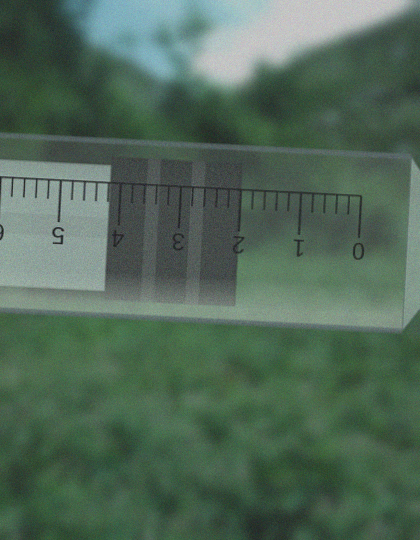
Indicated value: 2 mL
